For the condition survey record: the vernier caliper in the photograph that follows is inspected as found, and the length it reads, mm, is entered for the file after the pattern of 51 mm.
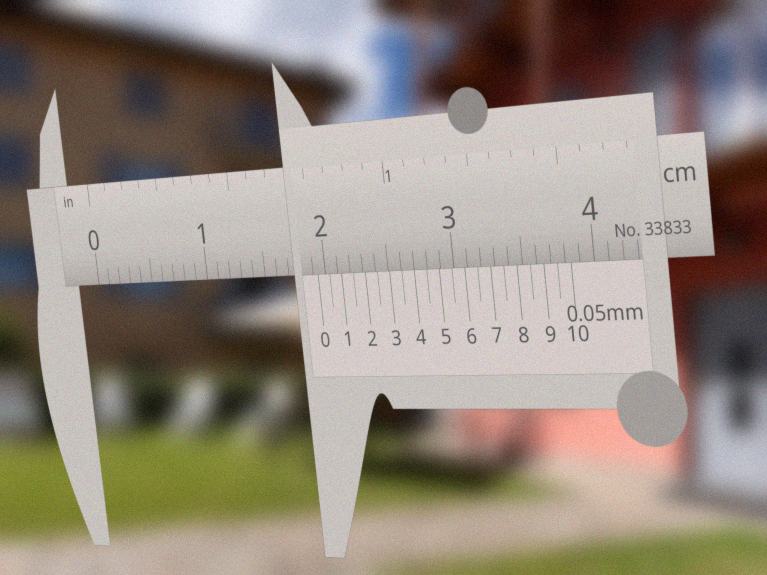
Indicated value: 19.4 mm
